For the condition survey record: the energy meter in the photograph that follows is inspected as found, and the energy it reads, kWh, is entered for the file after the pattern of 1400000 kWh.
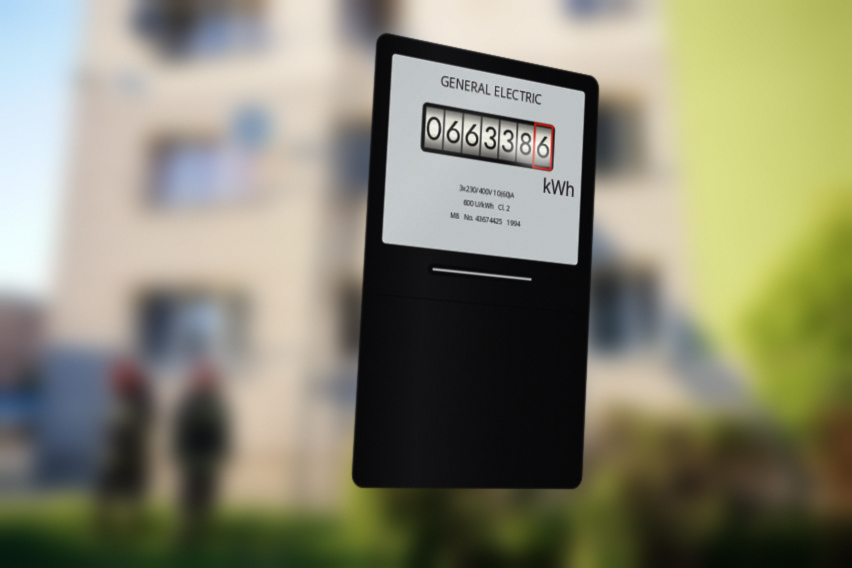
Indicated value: 66338.6 kWh
